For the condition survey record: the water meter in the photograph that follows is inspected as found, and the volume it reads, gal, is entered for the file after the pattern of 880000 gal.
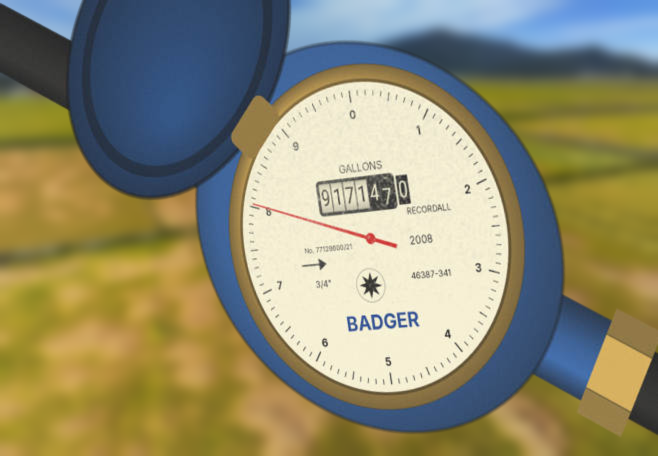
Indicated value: 9171468.0 gal
